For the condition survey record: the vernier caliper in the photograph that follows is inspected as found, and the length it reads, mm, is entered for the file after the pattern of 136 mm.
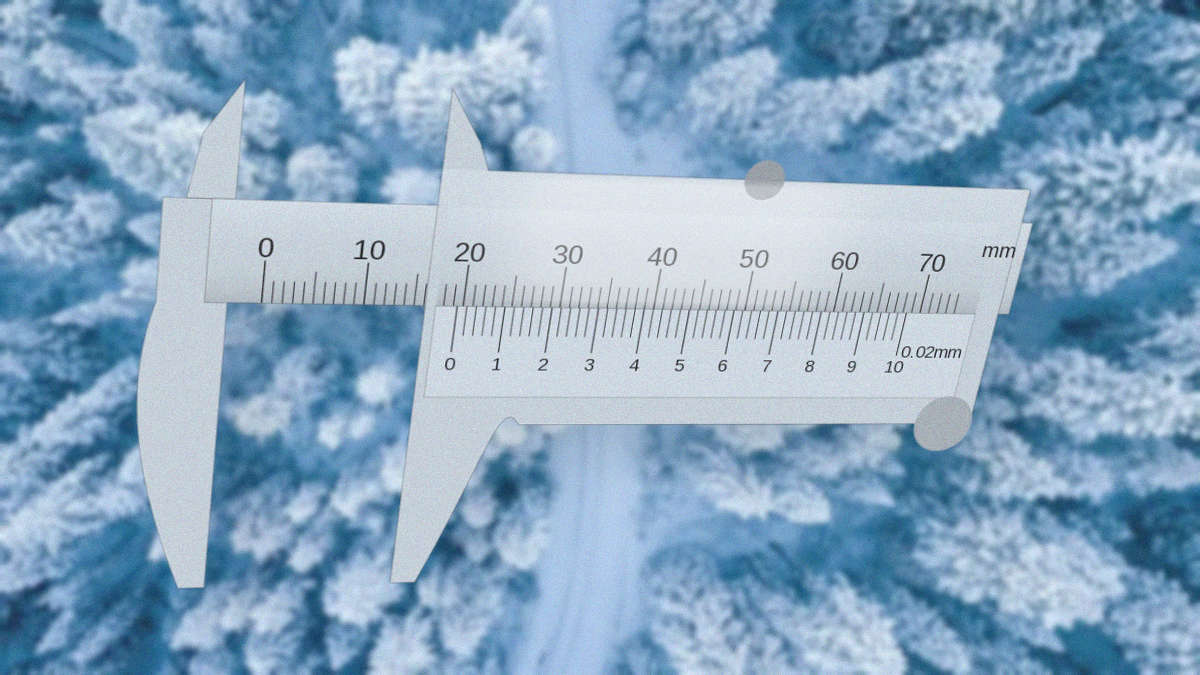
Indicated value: 19.4 mm
